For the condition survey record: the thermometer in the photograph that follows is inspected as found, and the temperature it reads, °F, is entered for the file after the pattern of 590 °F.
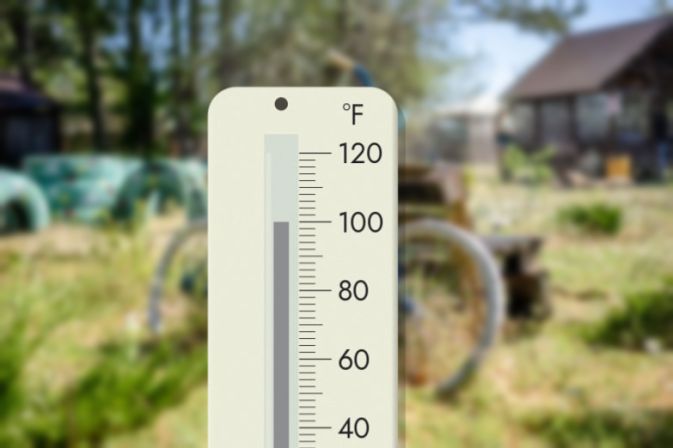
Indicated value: 100 °F
